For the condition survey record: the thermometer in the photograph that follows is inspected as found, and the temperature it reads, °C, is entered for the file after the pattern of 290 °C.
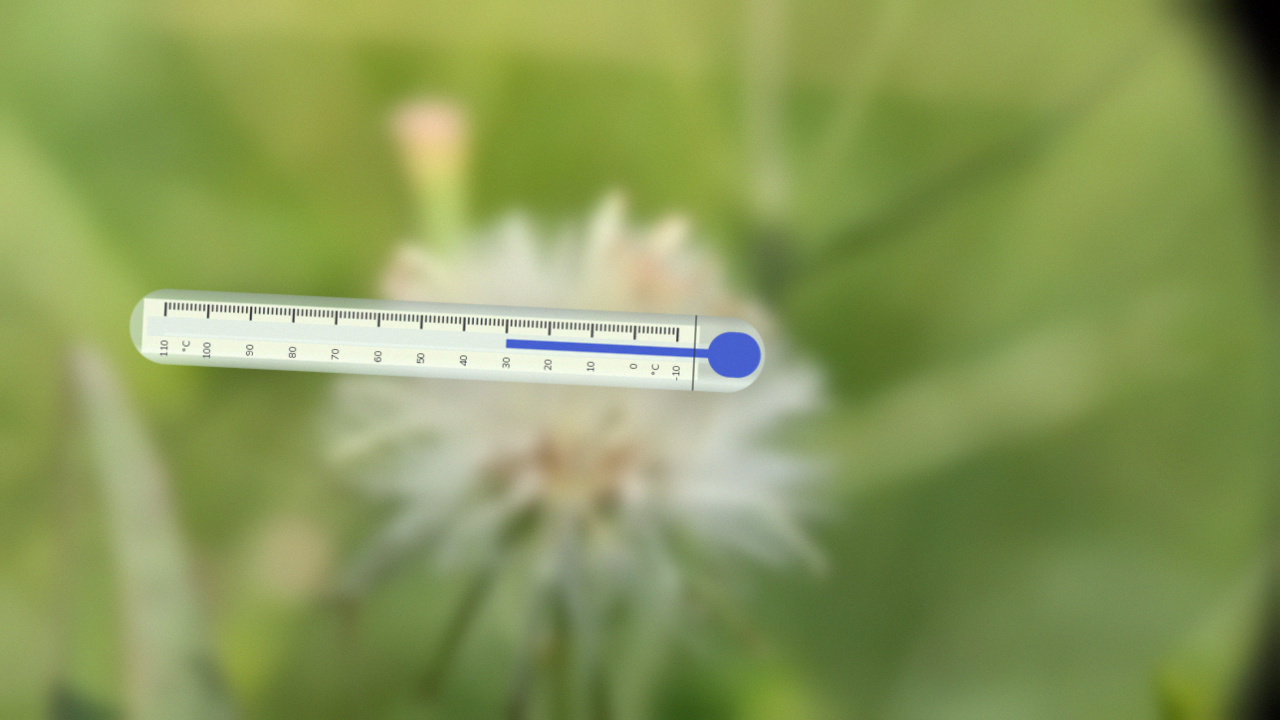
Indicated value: 30 °C
